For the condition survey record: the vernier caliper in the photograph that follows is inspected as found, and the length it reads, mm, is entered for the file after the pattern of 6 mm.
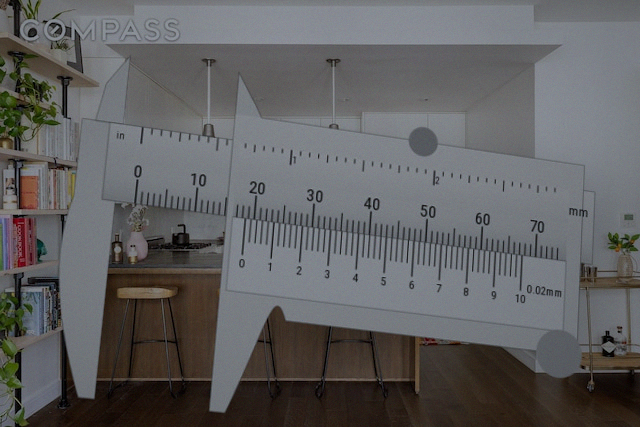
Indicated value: 18.5 mm
